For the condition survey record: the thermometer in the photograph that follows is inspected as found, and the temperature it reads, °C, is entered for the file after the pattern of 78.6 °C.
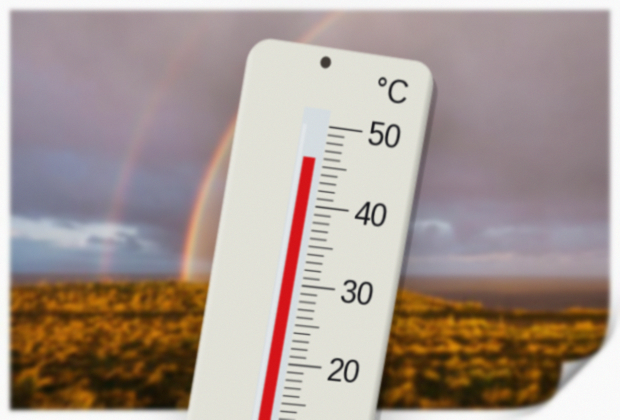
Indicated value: 46 °C
